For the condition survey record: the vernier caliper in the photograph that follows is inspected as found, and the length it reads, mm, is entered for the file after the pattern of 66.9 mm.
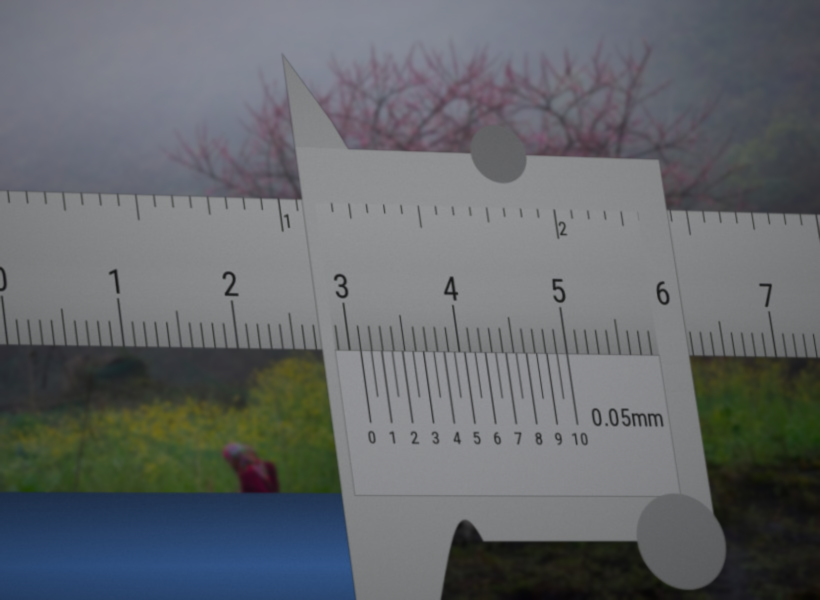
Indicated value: 31.0 mm
